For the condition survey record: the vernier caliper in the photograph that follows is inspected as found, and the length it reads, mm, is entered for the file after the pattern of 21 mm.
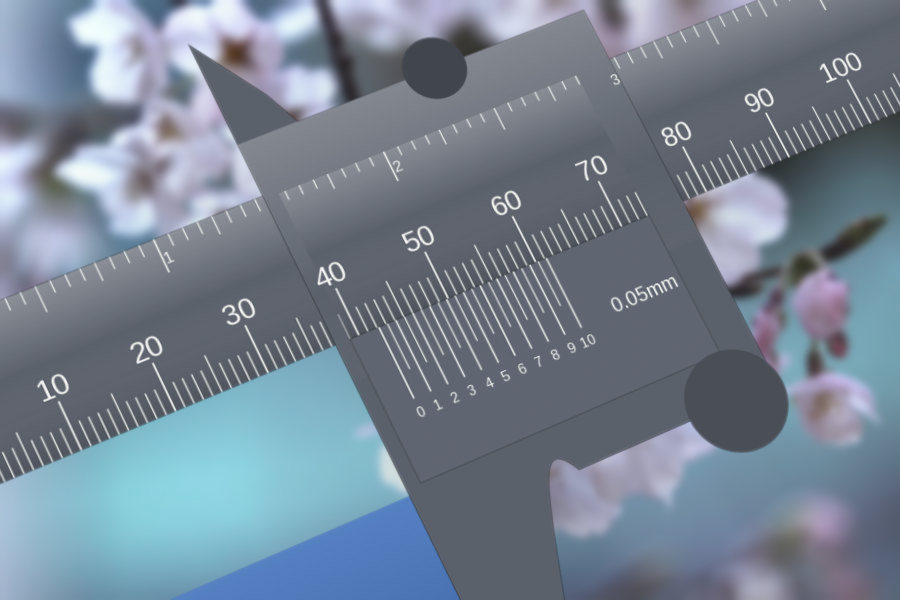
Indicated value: 42.2 mm
